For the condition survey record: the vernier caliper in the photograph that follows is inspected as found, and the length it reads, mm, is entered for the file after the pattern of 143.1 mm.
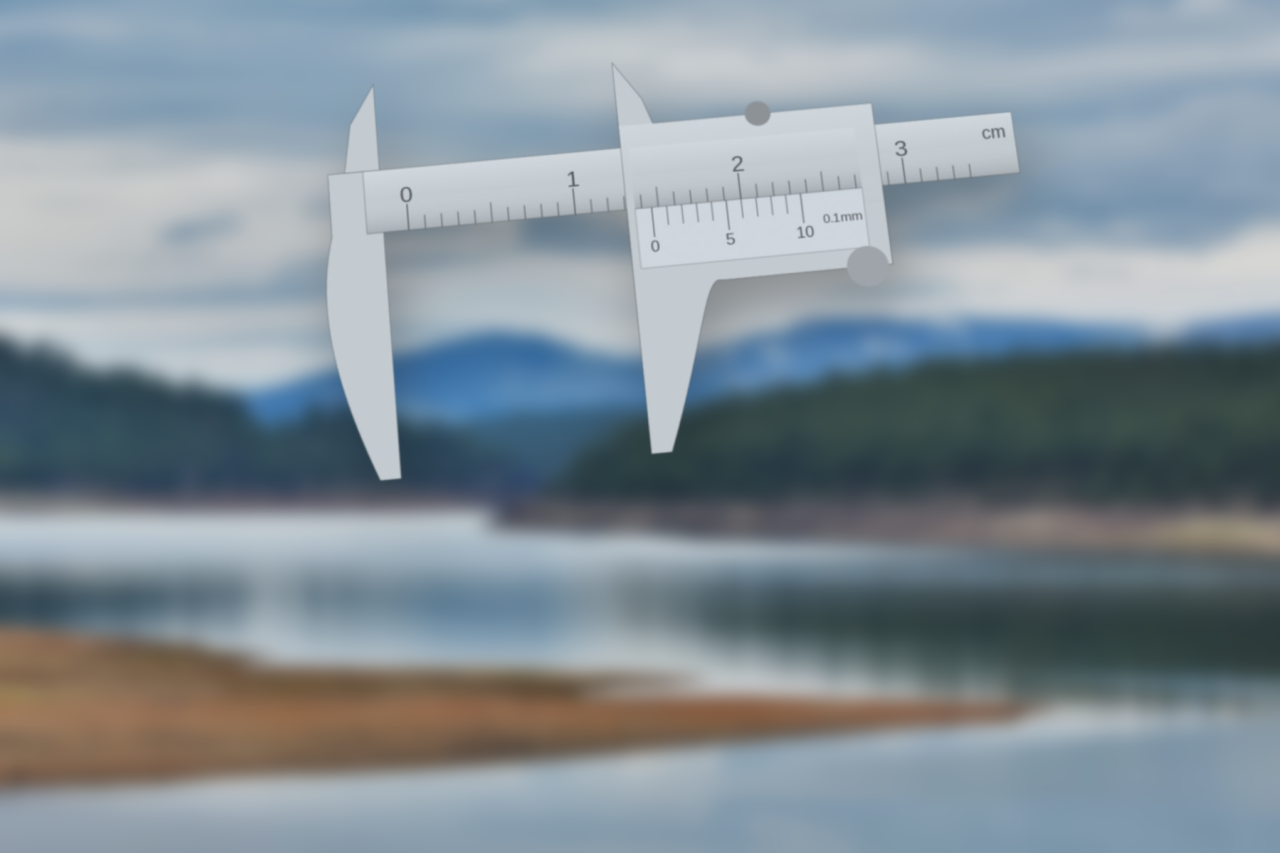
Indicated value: 14.6 mm
